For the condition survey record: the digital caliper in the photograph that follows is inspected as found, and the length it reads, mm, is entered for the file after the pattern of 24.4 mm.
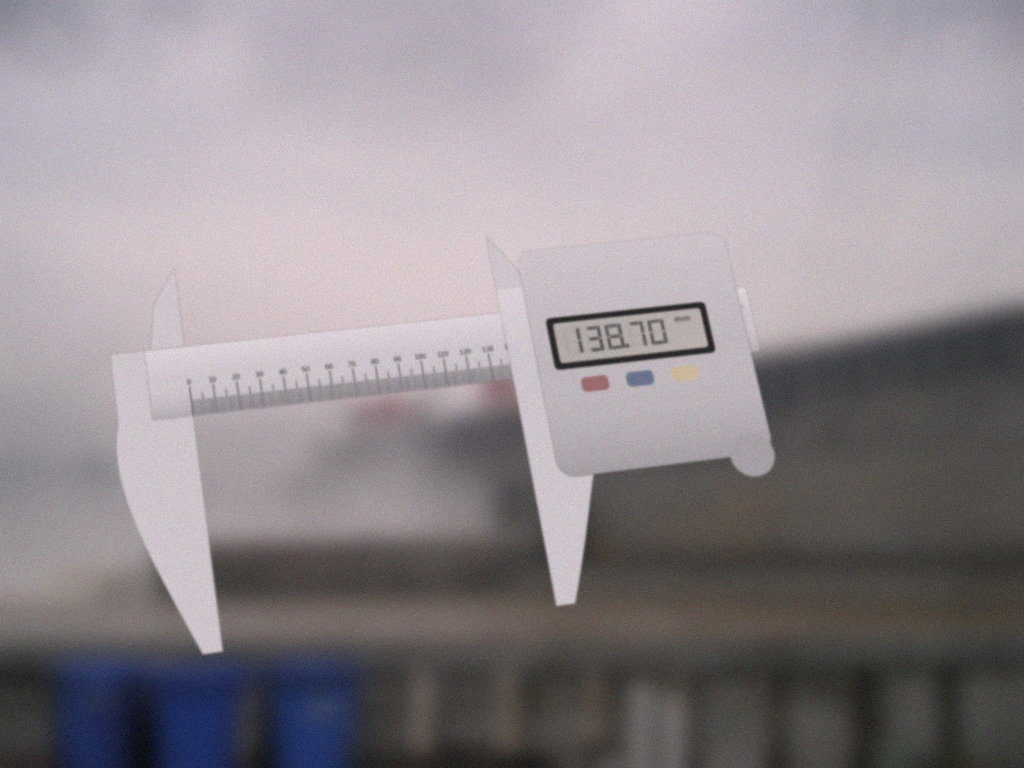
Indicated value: 138.70 mm
